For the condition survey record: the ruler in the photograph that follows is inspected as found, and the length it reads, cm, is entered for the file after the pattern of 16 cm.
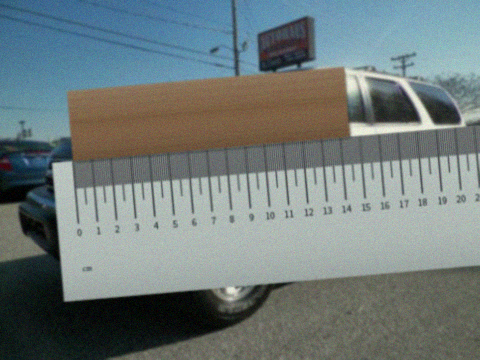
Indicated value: 14.5 cm
